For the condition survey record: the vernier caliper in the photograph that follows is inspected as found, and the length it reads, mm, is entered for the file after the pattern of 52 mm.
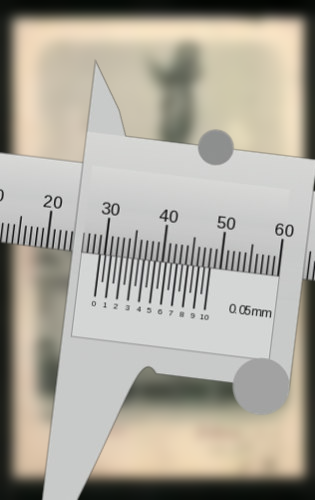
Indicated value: 29.2 mm
